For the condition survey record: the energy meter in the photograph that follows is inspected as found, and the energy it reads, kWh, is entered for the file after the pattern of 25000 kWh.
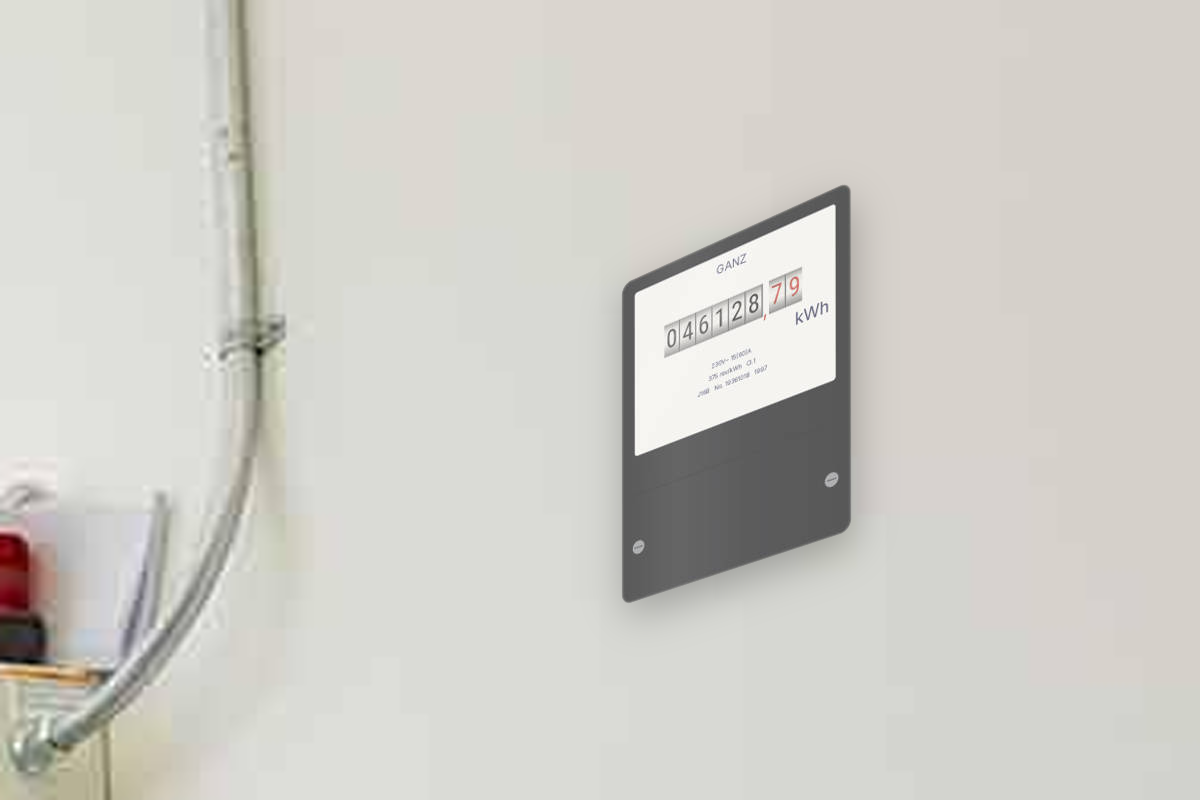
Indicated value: 46128.79 kWh
